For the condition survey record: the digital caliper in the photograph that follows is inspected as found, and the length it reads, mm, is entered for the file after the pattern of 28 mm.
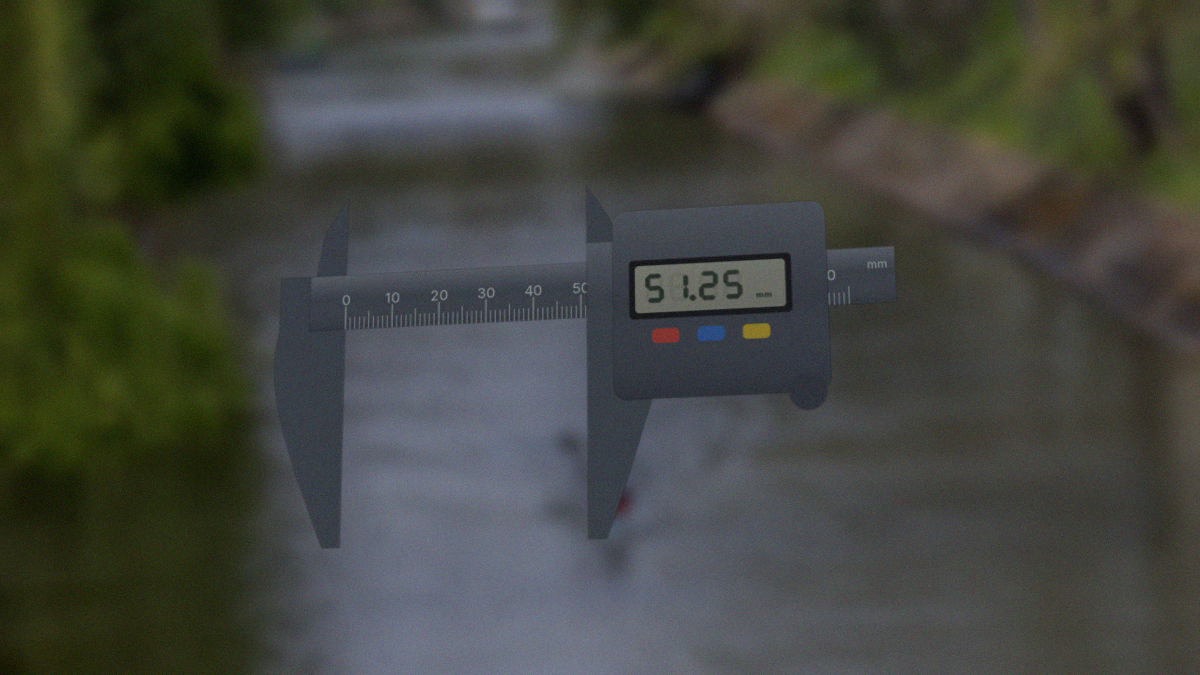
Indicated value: 51.25 mm
